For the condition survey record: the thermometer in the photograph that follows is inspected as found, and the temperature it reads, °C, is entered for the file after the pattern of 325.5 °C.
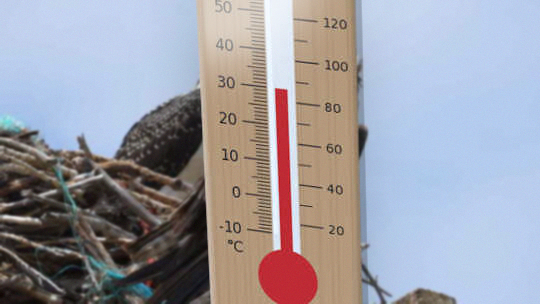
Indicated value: 30 °C
